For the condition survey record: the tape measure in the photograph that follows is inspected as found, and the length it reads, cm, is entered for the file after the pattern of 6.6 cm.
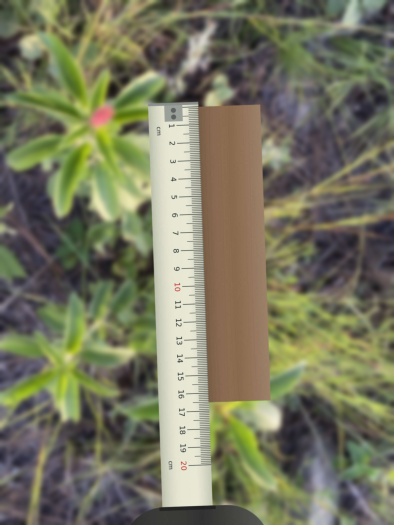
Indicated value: 16.5 cm
